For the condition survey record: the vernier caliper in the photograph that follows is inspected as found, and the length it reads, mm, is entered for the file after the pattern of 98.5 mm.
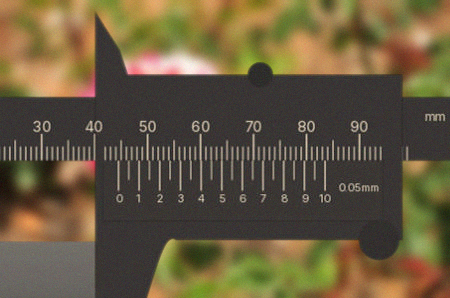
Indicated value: 44.5 mm
